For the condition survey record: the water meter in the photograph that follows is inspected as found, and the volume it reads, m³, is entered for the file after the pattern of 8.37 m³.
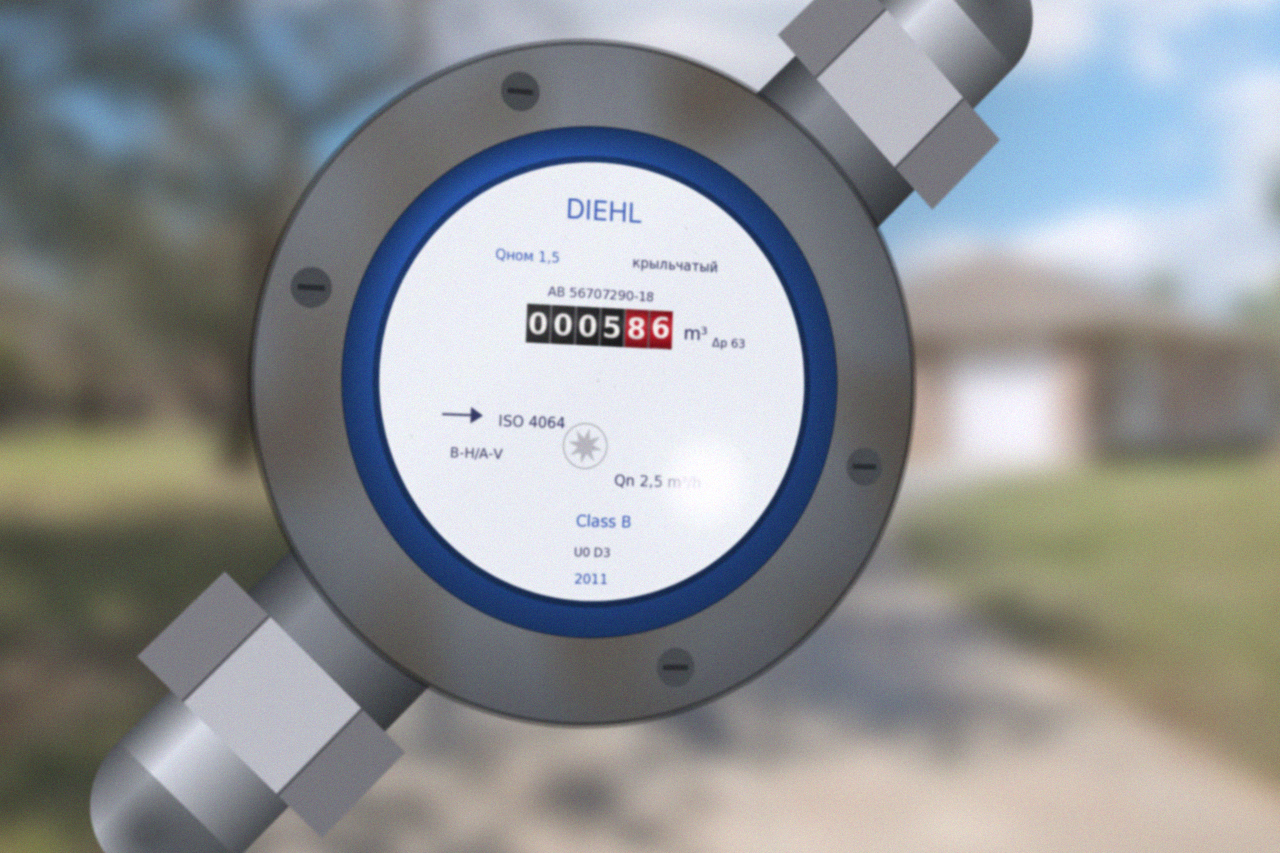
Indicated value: 5.86 m³
